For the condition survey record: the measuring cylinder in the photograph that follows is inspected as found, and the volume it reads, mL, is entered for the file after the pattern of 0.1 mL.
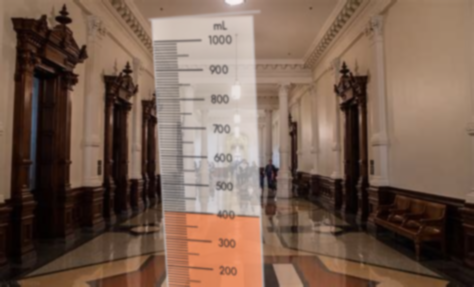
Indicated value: 400 mL
